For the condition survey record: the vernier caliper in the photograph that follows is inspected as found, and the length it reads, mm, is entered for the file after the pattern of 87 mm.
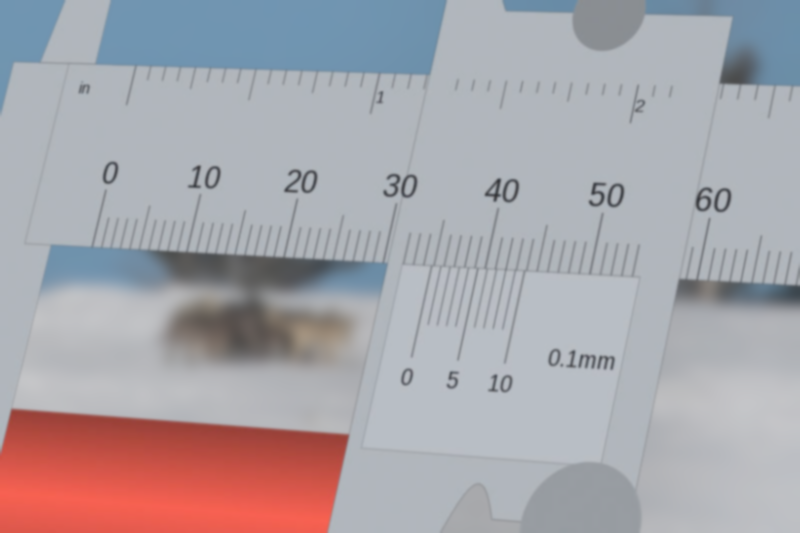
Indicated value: 34.8 mm
